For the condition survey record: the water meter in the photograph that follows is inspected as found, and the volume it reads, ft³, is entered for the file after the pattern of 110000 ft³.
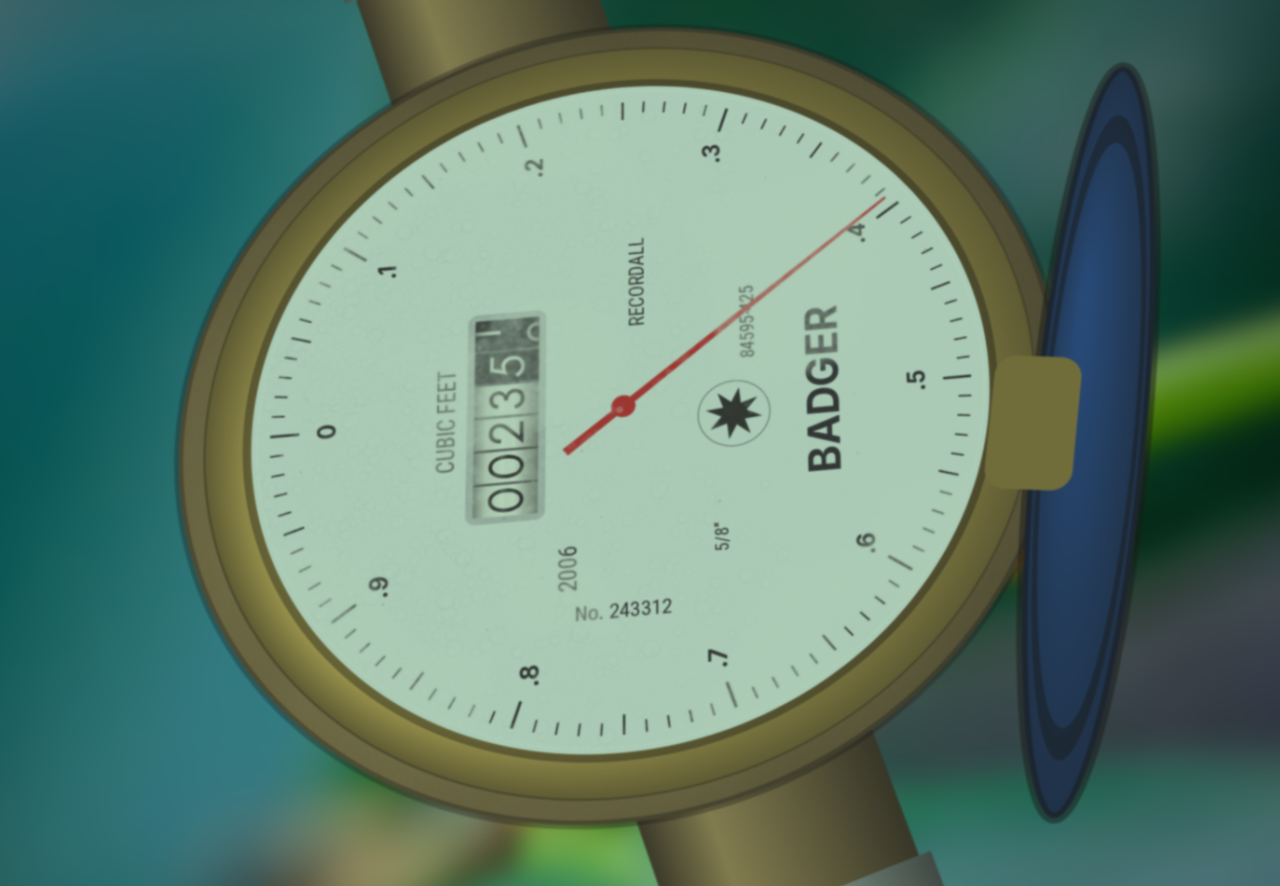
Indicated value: 2351.39 ft³
